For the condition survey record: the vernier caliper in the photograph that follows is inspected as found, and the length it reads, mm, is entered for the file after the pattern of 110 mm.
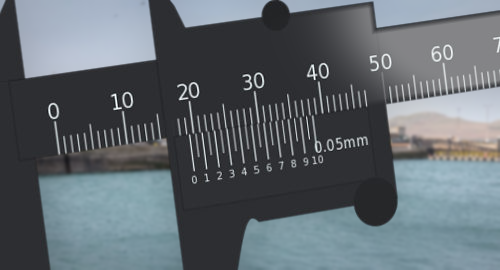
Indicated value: 19.4 mm
